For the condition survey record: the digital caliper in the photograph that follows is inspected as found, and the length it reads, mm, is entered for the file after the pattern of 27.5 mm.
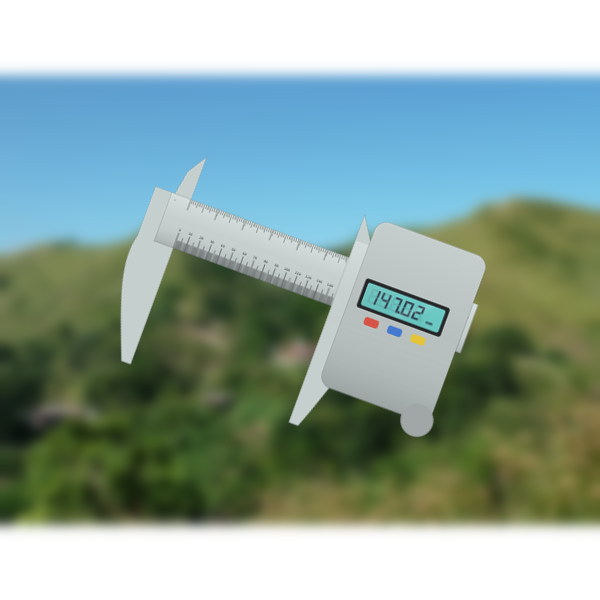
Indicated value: 147.02 mm
